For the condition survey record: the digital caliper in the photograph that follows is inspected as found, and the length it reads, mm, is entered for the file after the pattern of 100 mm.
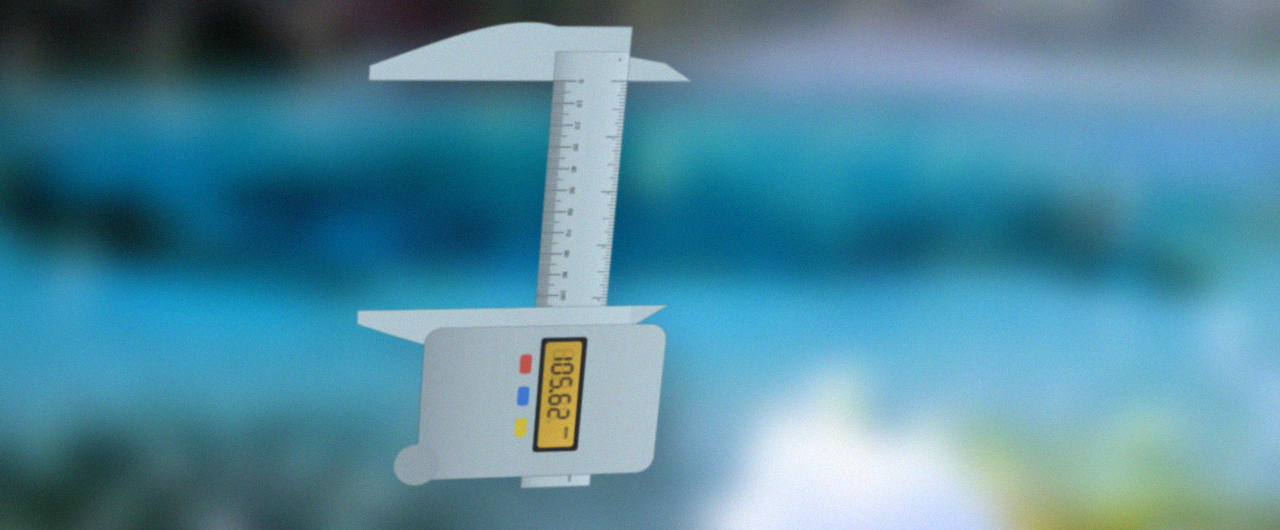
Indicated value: 105.62 mm
